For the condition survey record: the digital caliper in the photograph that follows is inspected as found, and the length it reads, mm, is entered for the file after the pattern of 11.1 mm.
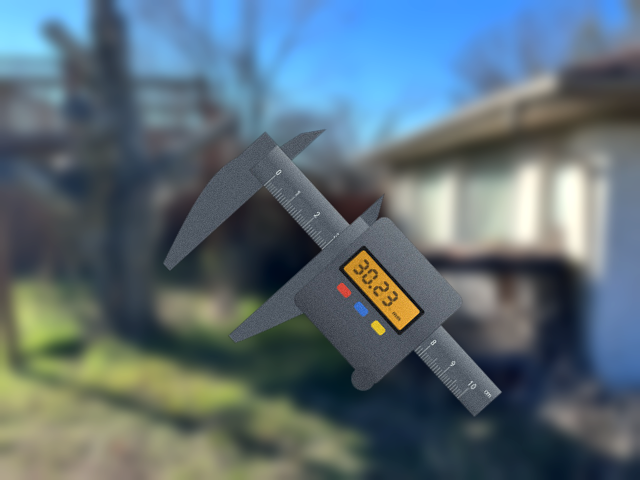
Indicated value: 30.23 mm
